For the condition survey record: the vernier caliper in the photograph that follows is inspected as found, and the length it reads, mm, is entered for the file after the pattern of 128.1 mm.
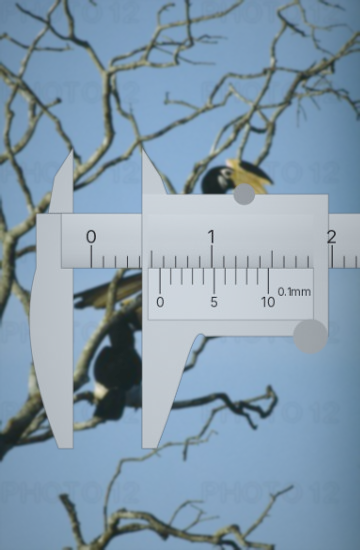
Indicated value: 5.7 mm
